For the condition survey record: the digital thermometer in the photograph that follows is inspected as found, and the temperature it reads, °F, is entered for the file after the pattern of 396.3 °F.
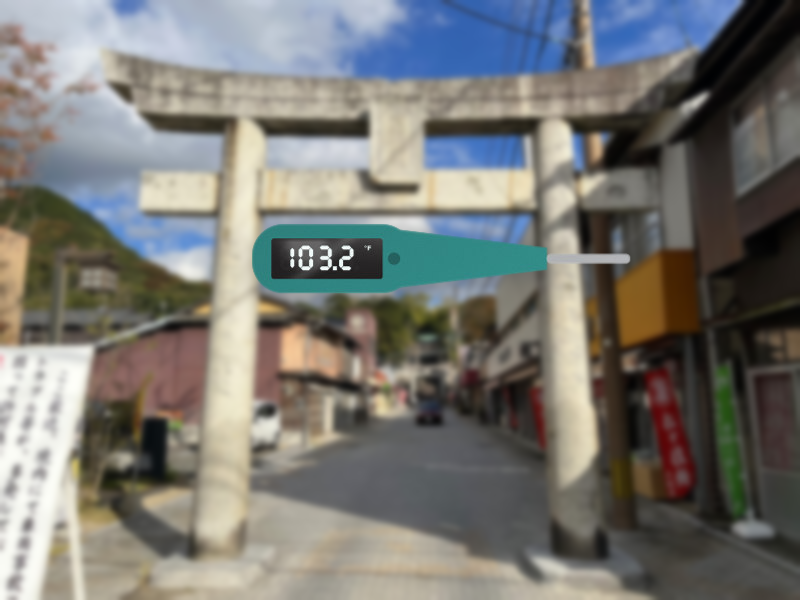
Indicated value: 103.2 °F
